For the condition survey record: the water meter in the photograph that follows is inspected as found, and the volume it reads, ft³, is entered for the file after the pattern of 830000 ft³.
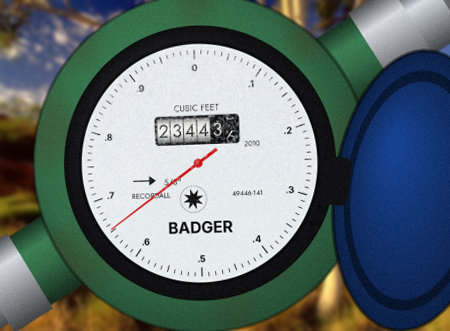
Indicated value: 234435.65 ft³
